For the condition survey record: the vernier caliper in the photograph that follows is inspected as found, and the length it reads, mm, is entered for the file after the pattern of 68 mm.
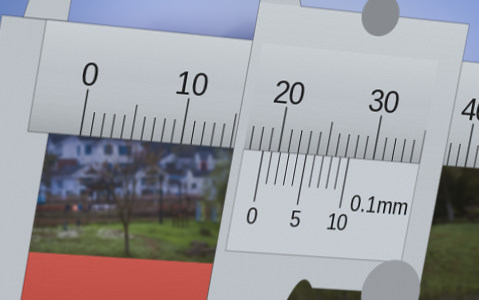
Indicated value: 18.4 mm
